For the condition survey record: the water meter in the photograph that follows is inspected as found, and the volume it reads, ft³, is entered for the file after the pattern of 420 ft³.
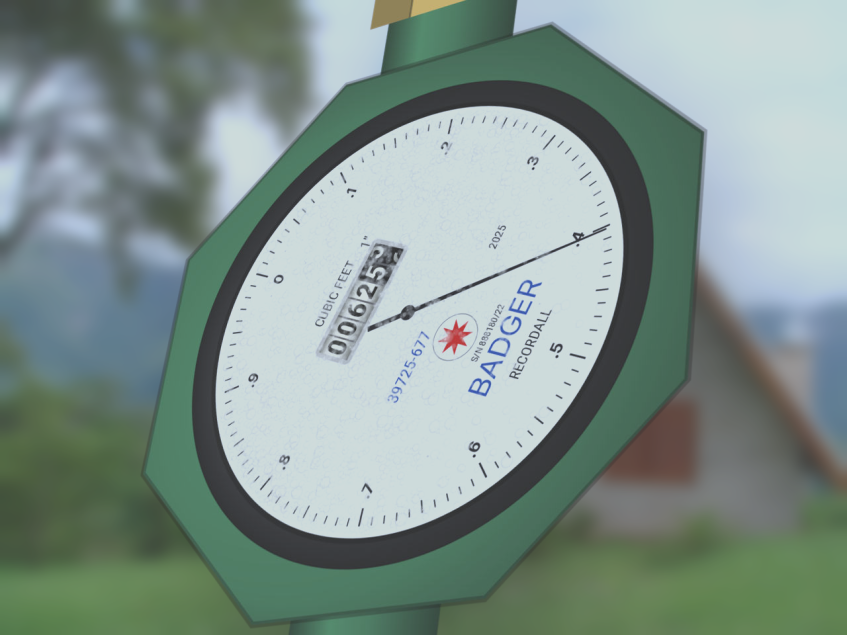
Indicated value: 6255.40 ft³
